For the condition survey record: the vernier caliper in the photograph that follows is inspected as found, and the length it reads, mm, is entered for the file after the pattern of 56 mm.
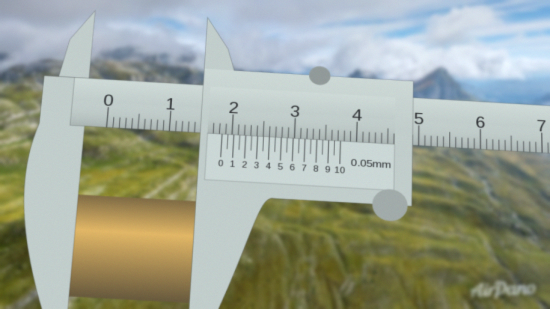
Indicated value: 18.4 mm
